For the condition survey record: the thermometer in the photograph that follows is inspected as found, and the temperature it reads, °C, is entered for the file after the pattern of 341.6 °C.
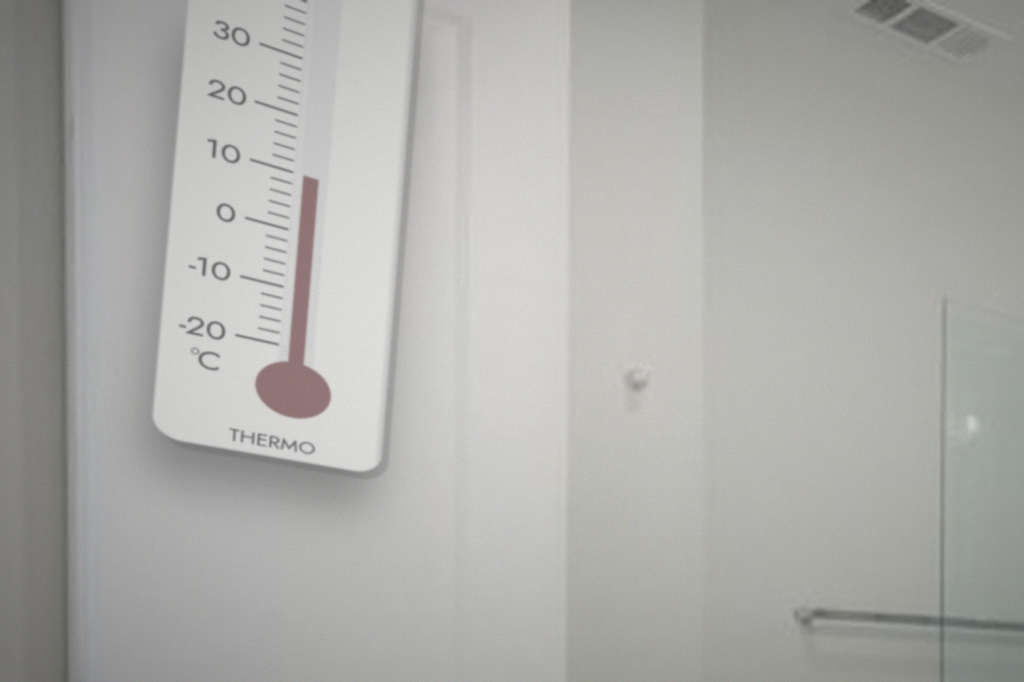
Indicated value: 10 °C
